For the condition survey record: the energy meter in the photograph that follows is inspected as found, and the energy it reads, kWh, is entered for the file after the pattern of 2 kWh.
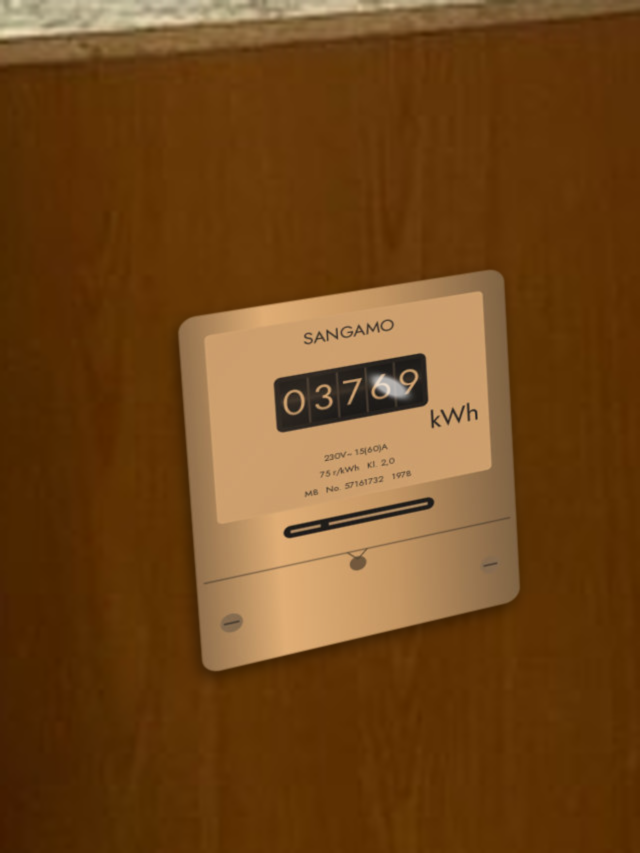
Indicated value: 3769 kWh
